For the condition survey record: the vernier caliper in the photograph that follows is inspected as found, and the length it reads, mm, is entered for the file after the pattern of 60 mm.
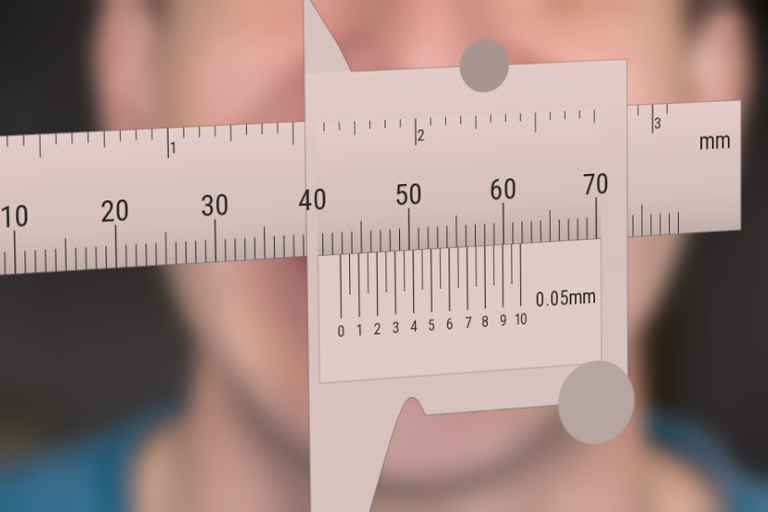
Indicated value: 42.8 mm
